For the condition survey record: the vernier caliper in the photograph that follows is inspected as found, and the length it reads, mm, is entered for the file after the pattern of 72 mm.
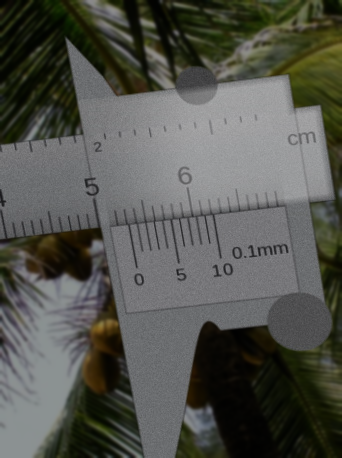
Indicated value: 53.2 mm
